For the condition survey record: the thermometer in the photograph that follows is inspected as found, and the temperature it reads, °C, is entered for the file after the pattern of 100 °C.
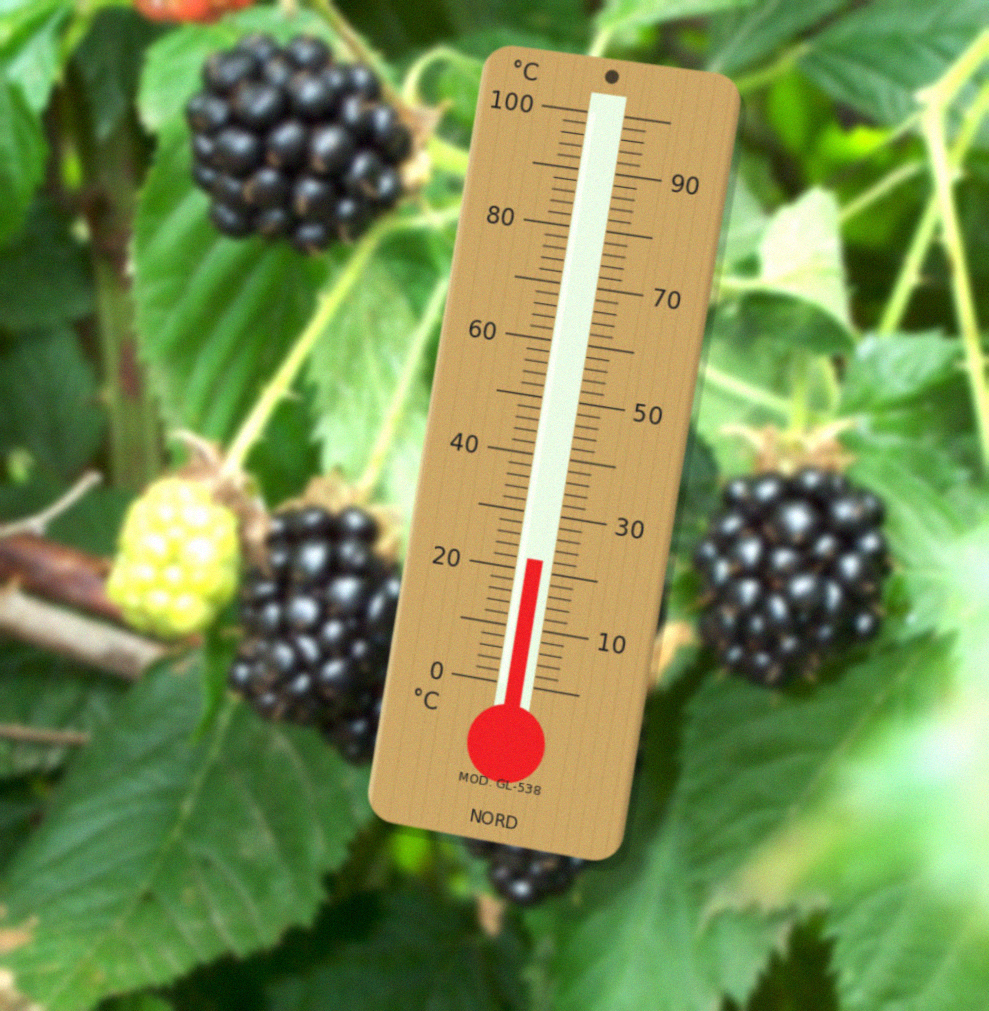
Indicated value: 22 °C
